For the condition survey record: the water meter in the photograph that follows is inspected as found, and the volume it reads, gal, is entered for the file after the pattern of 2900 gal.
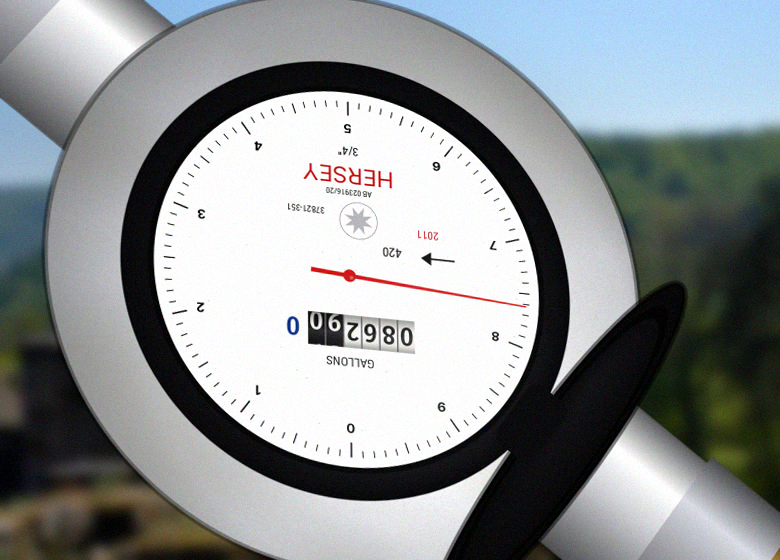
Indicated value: 862897.6 gal
